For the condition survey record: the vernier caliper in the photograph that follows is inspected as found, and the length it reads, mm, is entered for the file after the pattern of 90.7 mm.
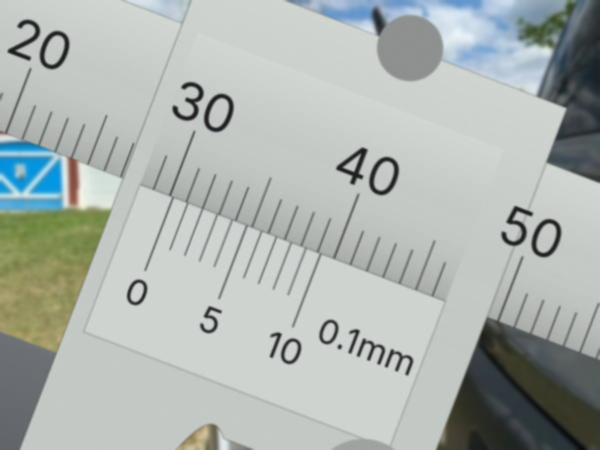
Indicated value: 30.2 mm
